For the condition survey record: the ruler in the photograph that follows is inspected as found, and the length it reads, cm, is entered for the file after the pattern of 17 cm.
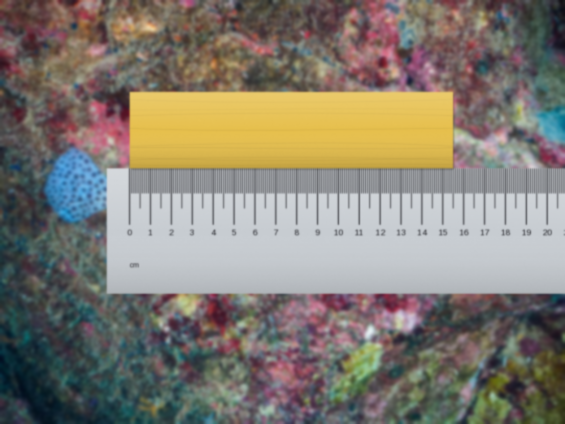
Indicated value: 15.5 cm
